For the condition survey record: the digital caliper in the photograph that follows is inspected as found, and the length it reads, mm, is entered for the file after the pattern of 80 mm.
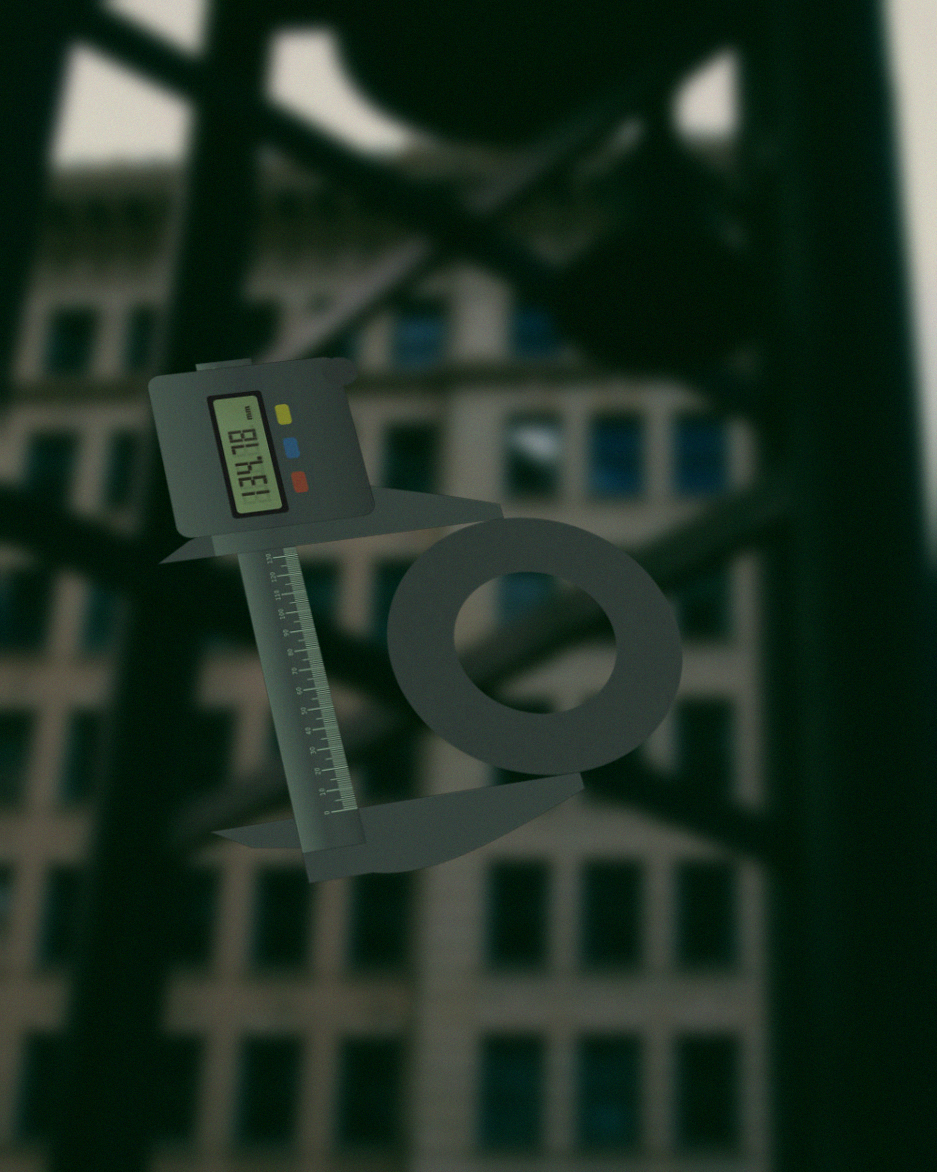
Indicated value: 134.78 mm
